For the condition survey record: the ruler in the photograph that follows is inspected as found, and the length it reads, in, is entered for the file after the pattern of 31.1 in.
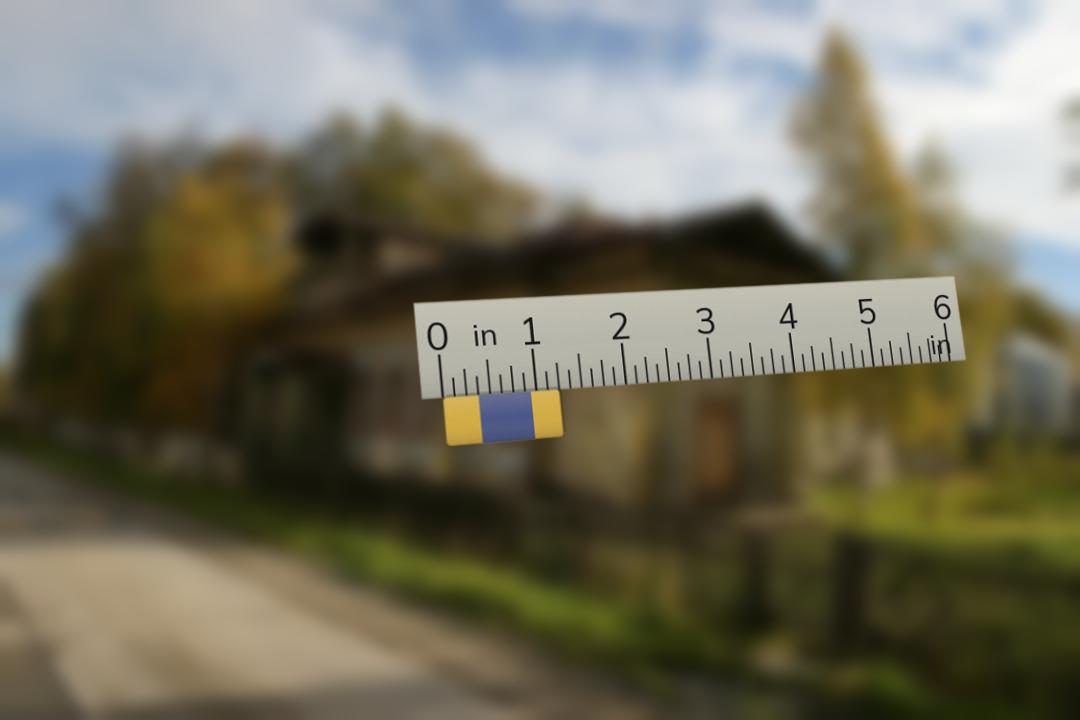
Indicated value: 1.25 in
